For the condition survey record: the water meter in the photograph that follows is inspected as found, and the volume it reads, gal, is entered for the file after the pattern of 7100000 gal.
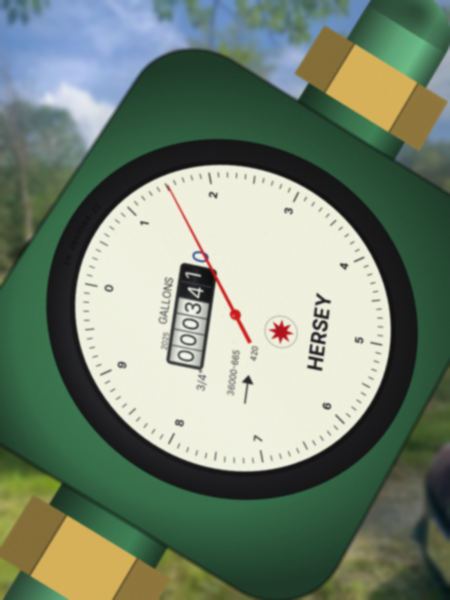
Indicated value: 3411.5 gal
